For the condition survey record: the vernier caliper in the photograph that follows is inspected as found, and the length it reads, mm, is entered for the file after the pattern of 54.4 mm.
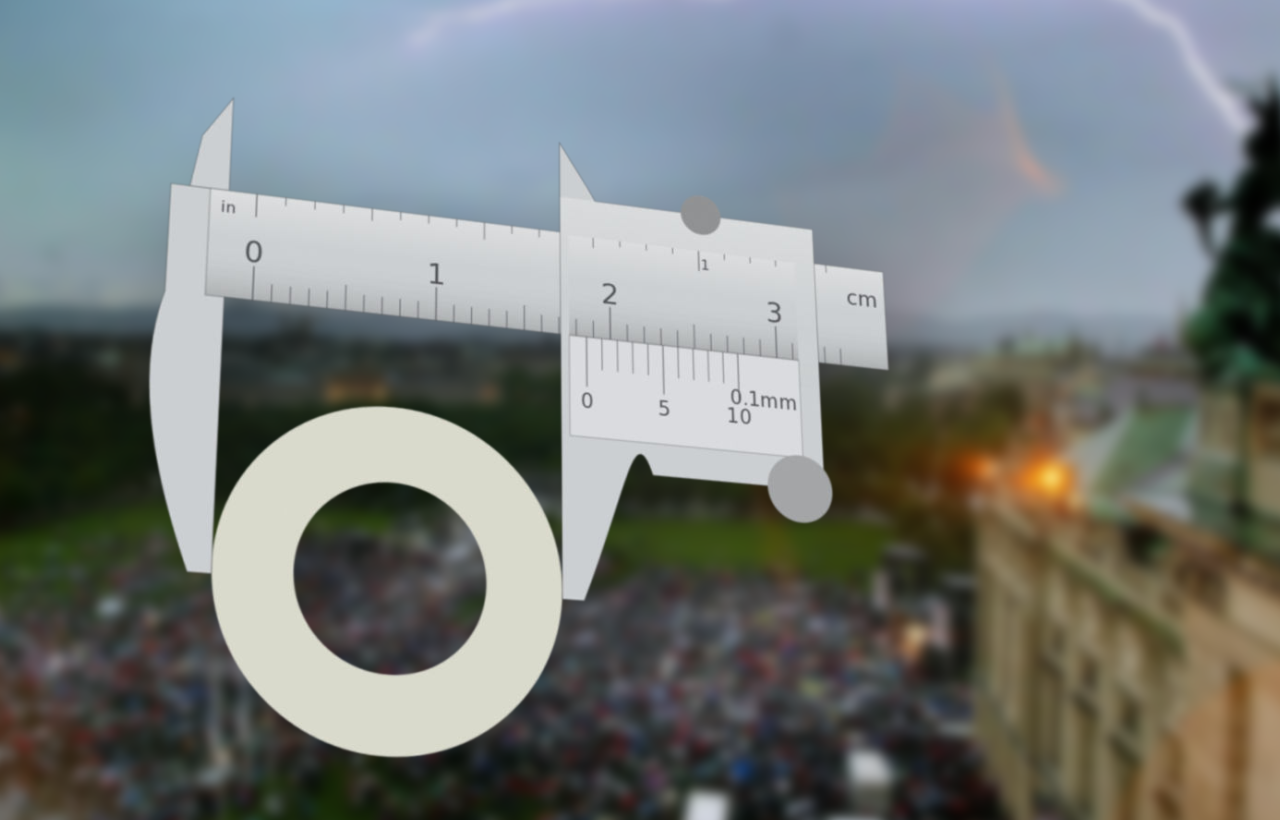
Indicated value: 18.6 mm
